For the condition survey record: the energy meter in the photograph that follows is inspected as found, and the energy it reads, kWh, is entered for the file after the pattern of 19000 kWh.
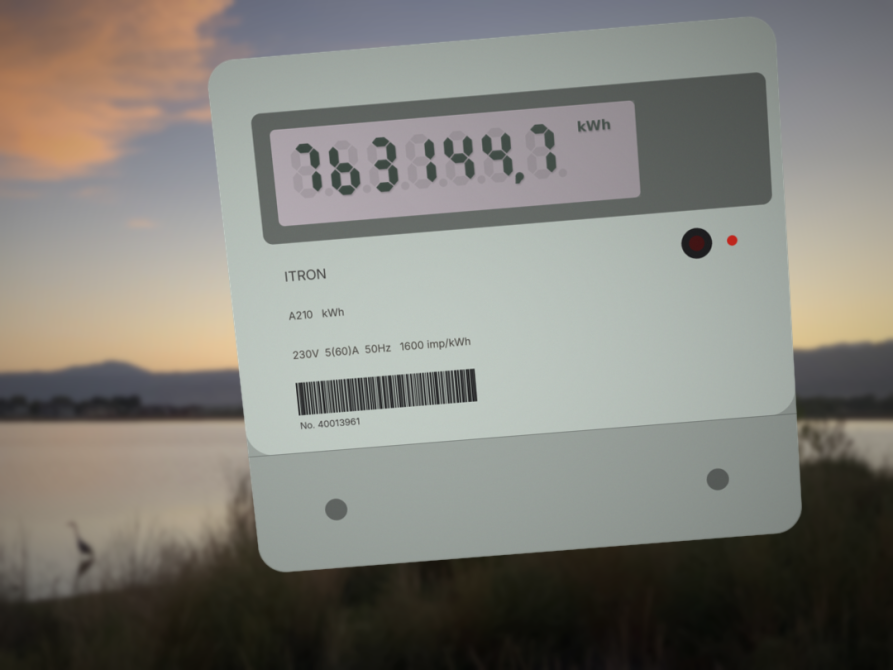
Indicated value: 763144.7 kWh
